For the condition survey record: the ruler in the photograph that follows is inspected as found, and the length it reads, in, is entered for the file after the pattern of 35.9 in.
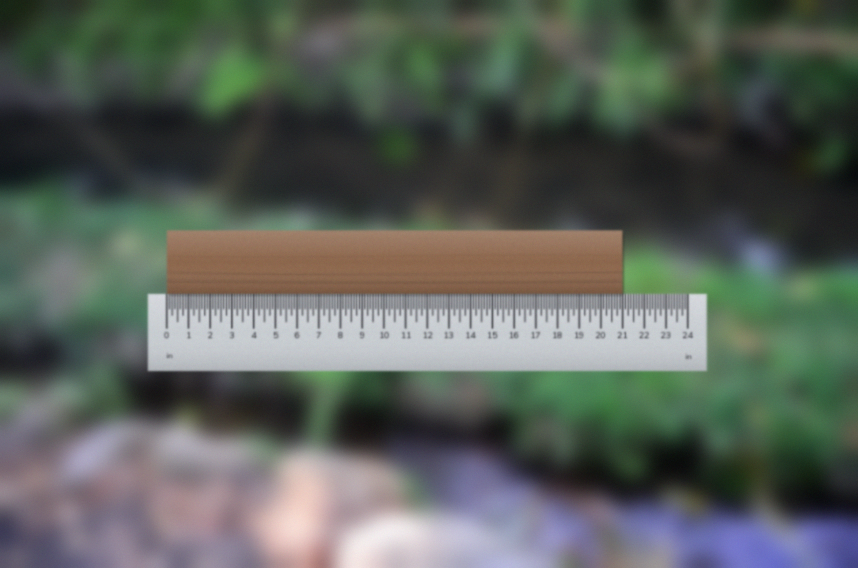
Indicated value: 21 in
